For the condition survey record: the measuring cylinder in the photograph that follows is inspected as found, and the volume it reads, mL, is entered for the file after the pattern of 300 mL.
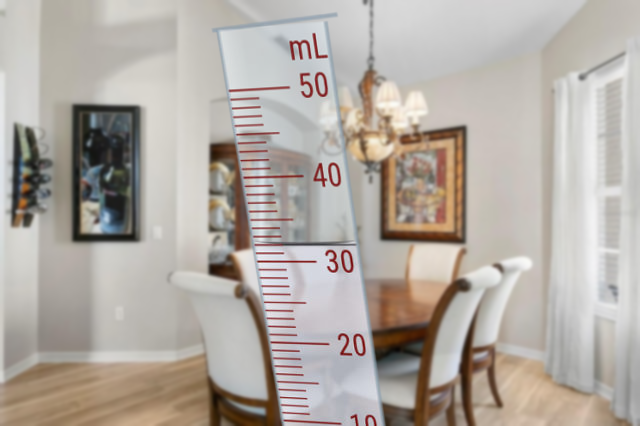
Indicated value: 32 mL
